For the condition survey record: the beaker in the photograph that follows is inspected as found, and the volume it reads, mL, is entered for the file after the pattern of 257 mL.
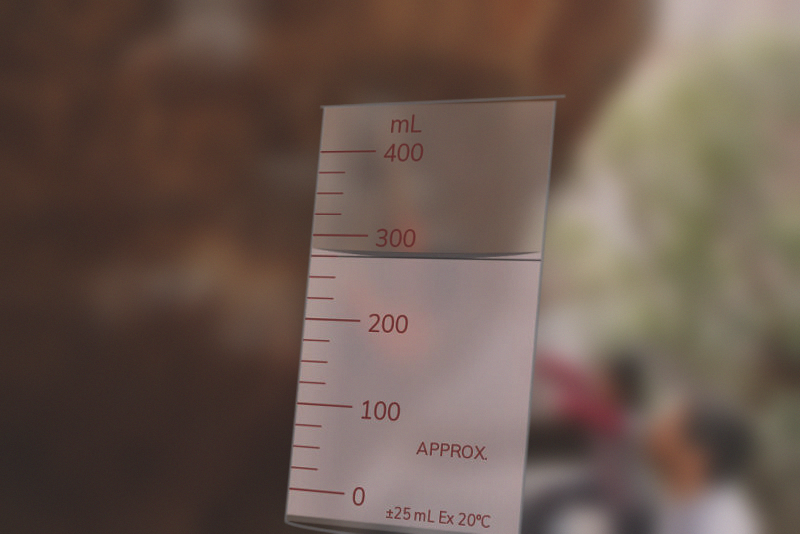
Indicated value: 275 mL
